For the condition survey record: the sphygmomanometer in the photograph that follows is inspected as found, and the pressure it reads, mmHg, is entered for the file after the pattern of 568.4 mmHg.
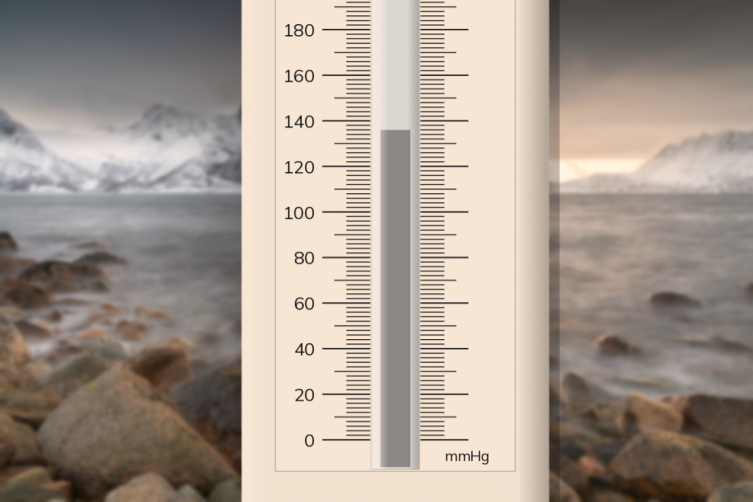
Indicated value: 136 mmHg
